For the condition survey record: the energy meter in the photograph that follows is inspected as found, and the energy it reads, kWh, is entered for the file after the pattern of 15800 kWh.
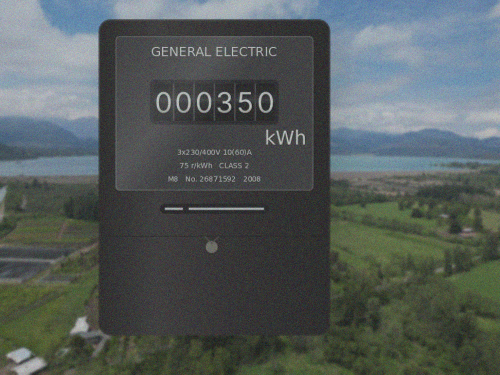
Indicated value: 350 kWh
